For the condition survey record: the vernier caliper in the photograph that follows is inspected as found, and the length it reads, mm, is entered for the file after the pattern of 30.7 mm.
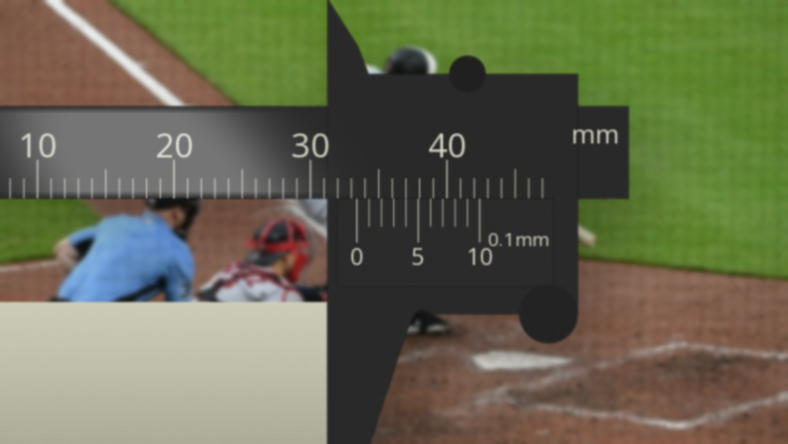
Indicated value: 33.4 mm
